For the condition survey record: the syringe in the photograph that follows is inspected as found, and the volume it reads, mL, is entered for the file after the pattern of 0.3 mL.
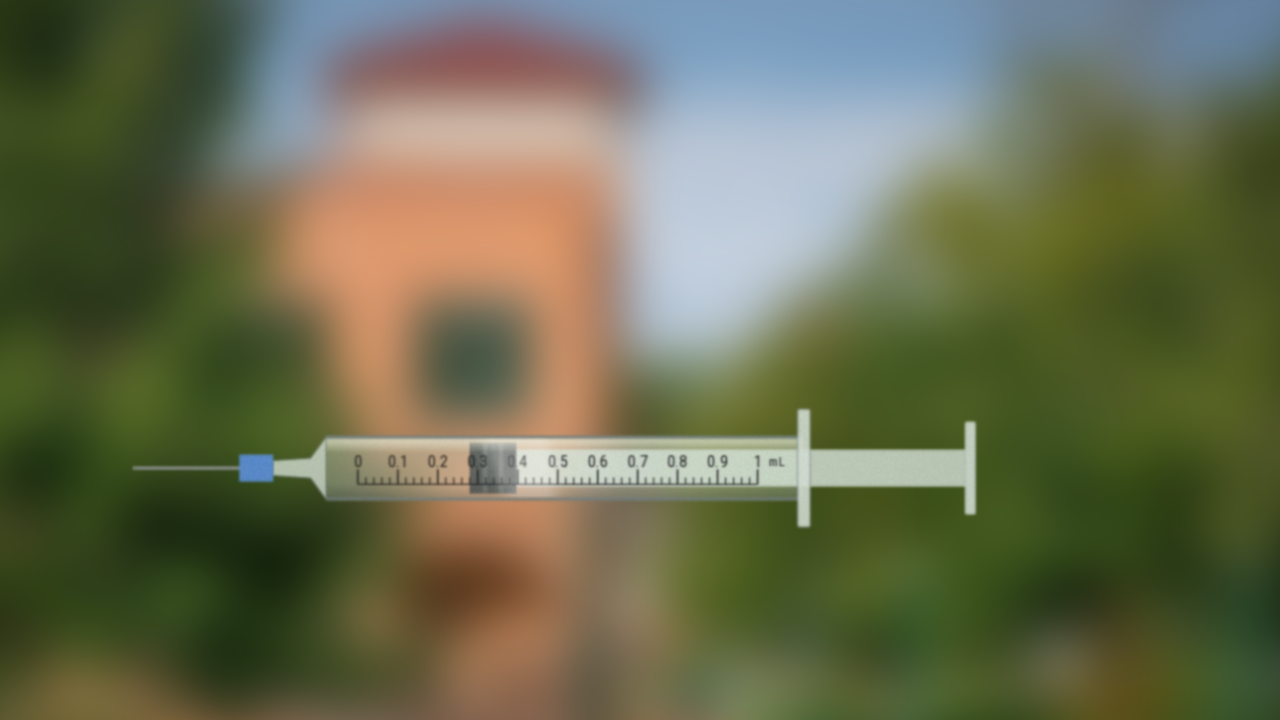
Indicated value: 0.28 mL
